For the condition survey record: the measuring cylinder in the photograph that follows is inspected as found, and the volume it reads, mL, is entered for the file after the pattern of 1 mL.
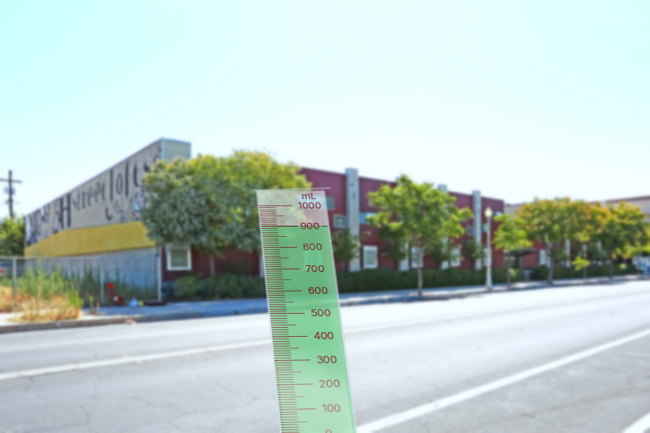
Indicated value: 900 mL
